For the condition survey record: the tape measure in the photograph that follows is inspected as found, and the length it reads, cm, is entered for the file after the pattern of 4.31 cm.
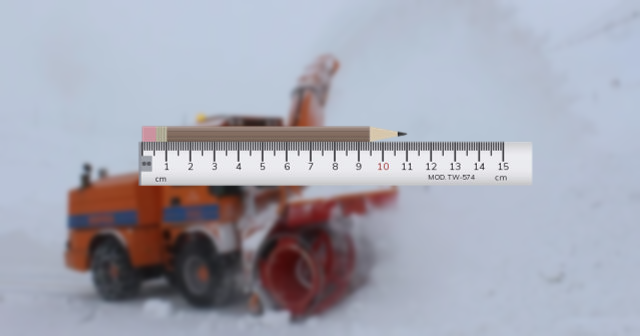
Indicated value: 11 cm
